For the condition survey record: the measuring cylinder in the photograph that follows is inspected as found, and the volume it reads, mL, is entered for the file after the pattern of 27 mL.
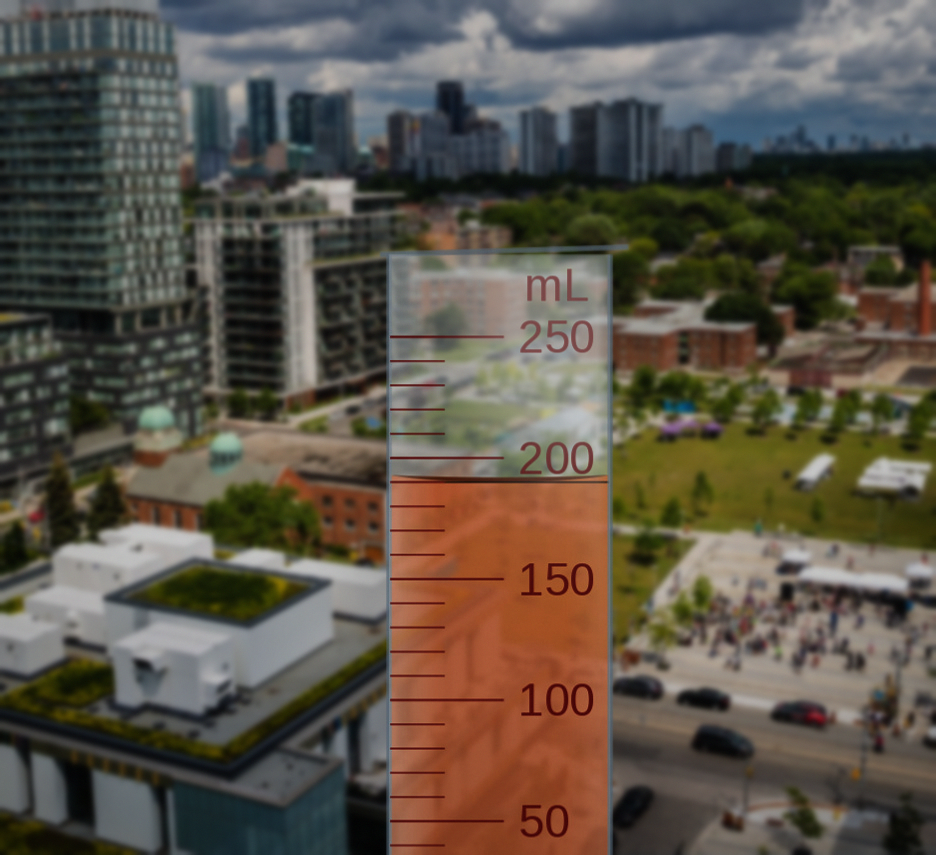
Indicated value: 190 mL
